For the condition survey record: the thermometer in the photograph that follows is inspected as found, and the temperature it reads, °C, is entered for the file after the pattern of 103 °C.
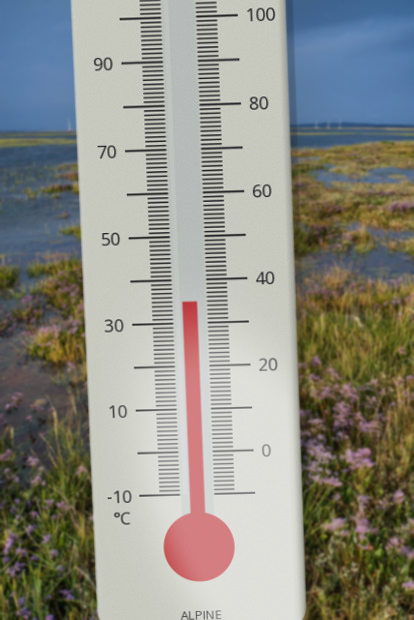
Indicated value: 35 °C
